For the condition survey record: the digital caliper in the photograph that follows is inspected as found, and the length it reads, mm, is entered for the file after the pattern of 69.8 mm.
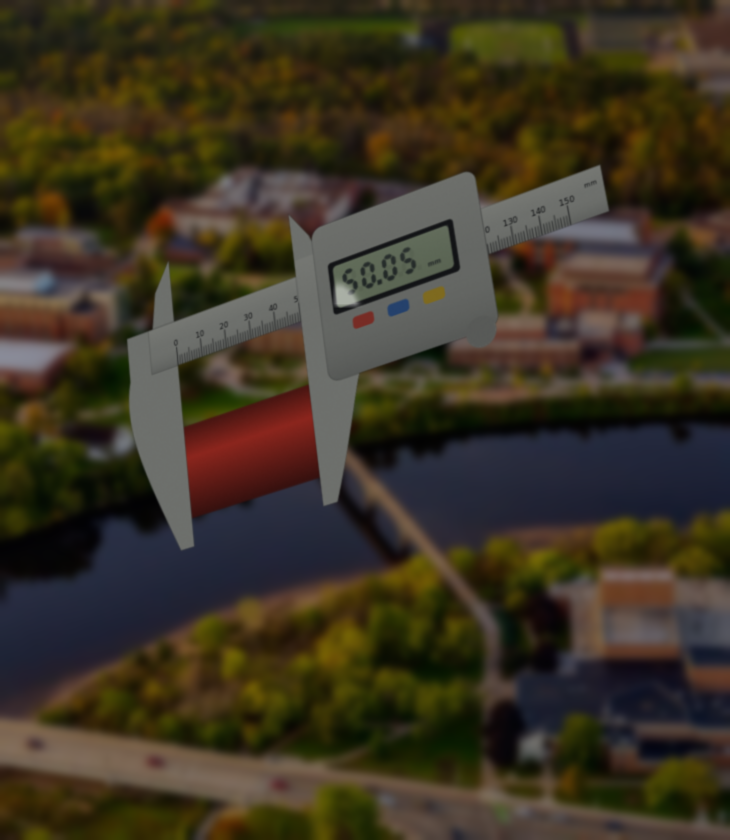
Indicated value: 50.05 mm
